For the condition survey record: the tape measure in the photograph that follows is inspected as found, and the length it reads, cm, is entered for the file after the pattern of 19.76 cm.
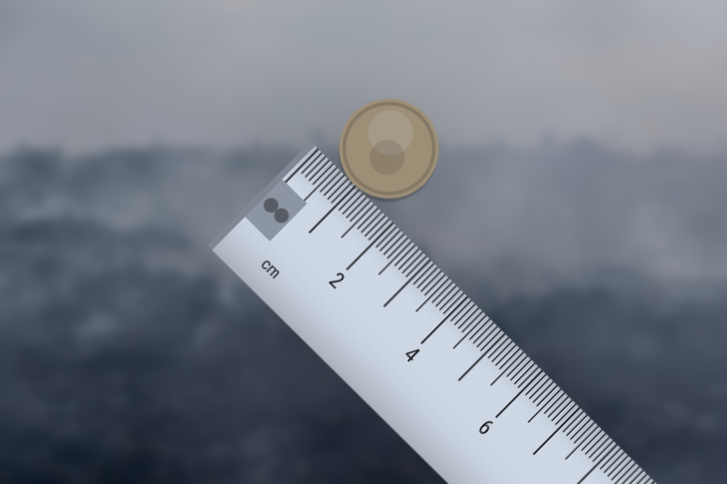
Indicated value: 1.9 cm
